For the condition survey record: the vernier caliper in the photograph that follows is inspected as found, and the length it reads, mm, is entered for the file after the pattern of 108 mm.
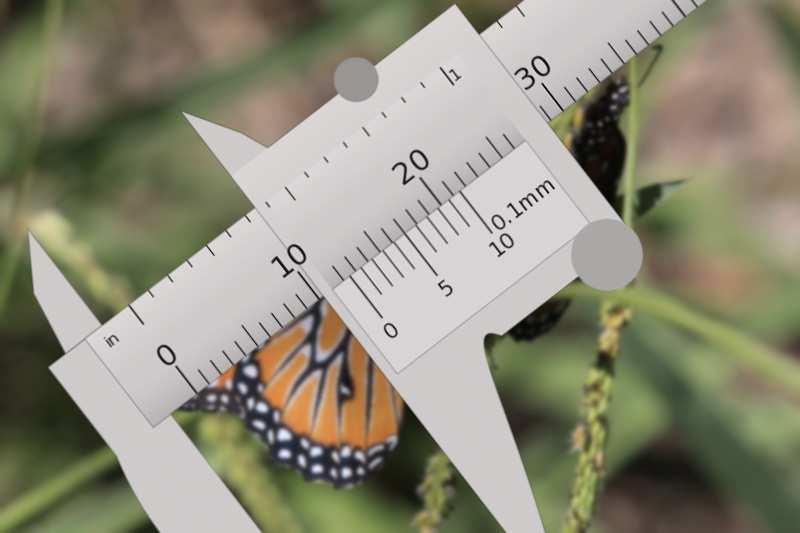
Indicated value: 12.5 mm
